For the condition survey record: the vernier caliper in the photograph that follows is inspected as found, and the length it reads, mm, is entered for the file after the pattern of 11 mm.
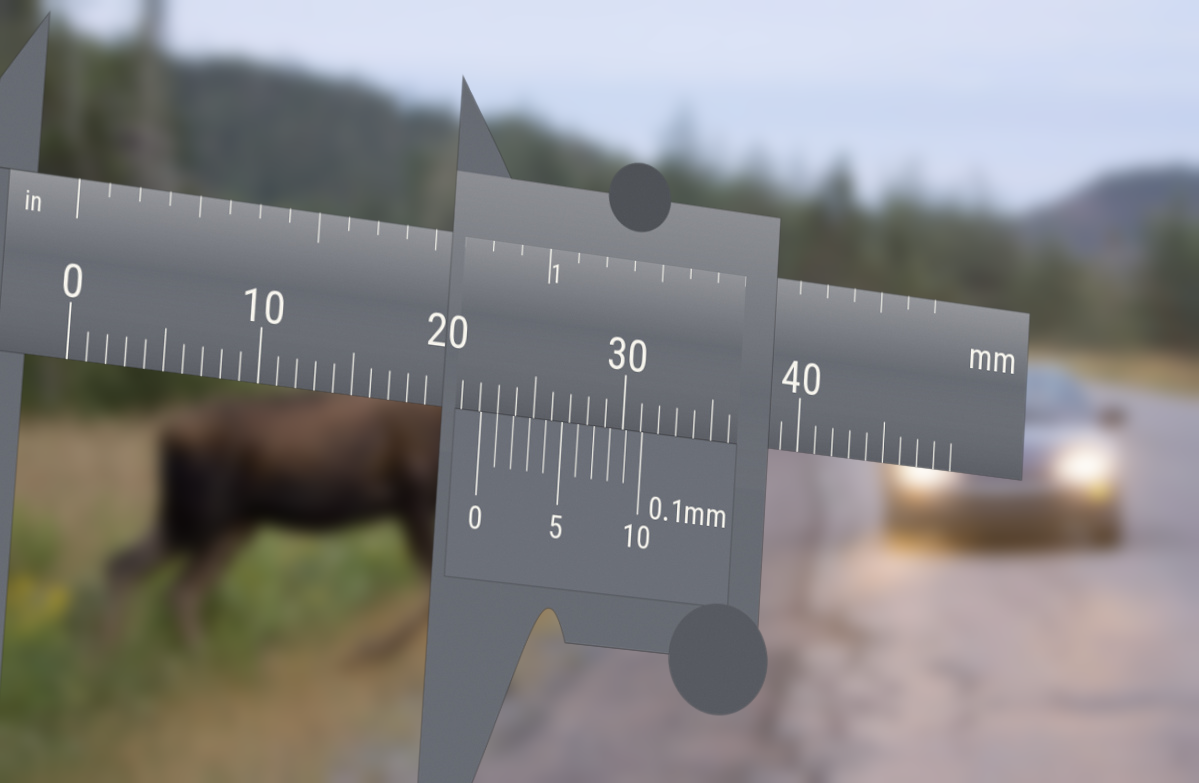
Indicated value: 22.1 mm
